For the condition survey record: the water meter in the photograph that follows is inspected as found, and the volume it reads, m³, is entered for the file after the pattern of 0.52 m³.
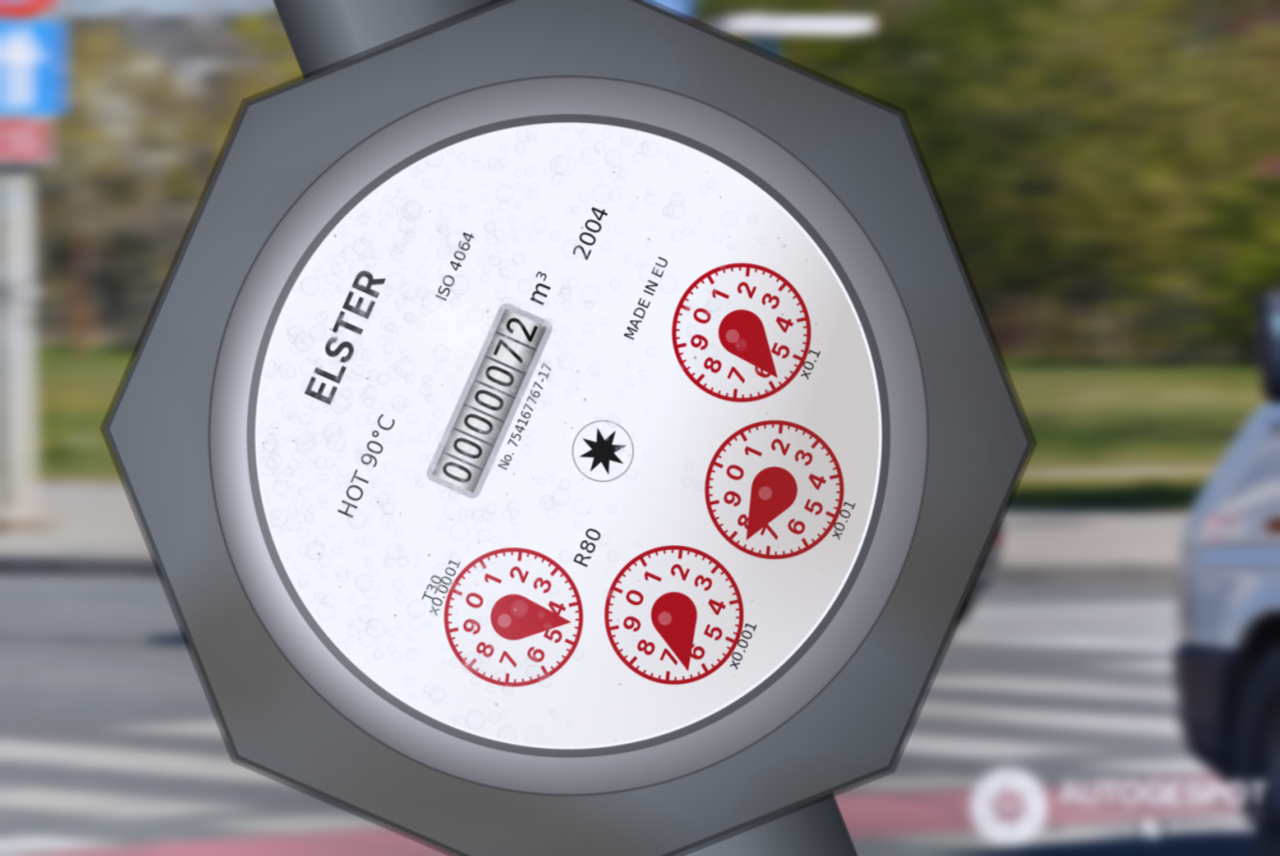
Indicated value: 72.5764 m³
